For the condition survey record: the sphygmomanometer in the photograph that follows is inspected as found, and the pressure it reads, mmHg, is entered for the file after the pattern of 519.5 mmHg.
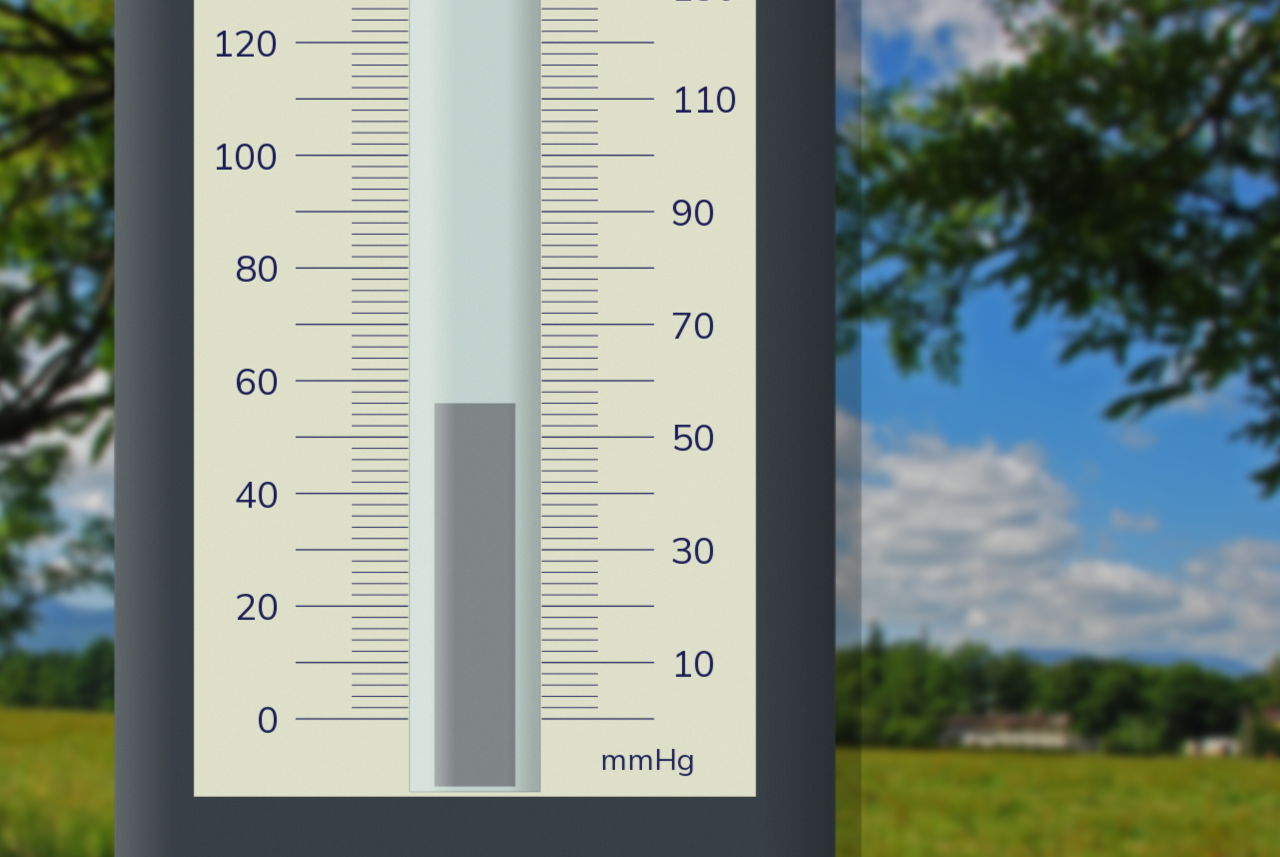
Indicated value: 56 mmHg
